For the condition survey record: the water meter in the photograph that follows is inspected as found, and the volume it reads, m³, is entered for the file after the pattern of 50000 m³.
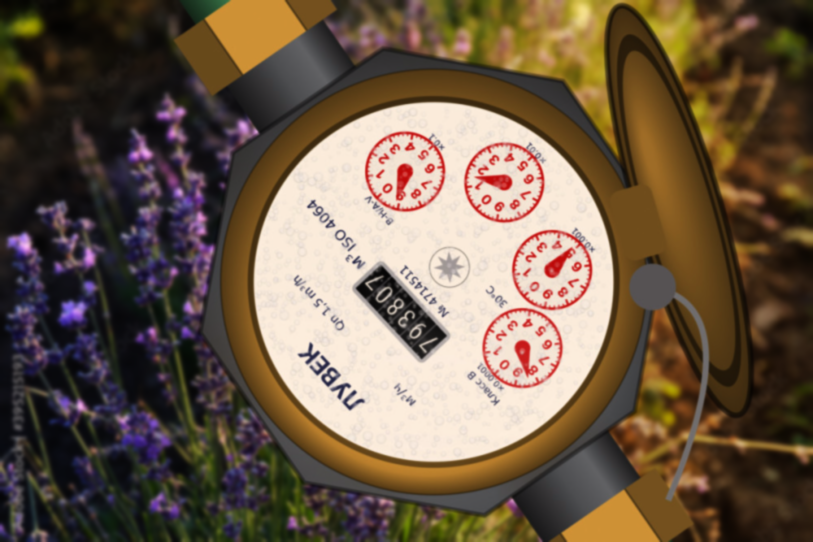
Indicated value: 793806.9148 m³
